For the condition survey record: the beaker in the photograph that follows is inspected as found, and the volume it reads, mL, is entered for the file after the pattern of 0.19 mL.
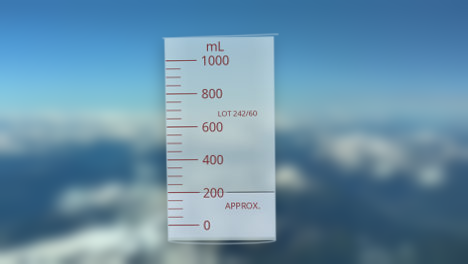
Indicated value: 200 mL
